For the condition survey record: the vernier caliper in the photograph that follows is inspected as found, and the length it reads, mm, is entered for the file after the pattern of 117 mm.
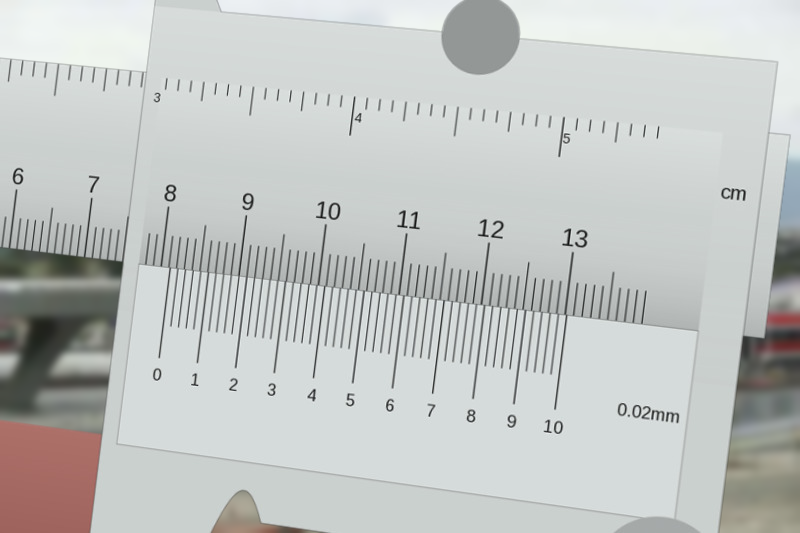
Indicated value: 81.2 mm
